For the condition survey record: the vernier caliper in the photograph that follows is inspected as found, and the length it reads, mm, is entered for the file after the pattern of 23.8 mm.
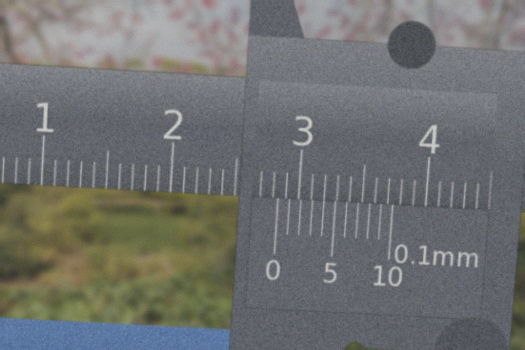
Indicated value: 28.4 mm
